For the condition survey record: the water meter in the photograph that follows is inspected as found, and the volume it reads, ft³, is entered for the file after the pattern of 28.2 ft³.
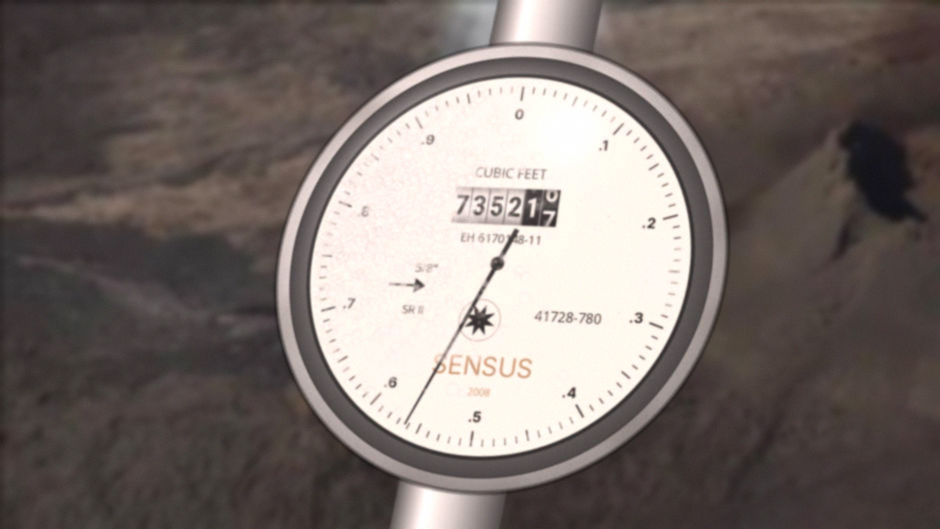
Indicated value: 735216.56 ft³
